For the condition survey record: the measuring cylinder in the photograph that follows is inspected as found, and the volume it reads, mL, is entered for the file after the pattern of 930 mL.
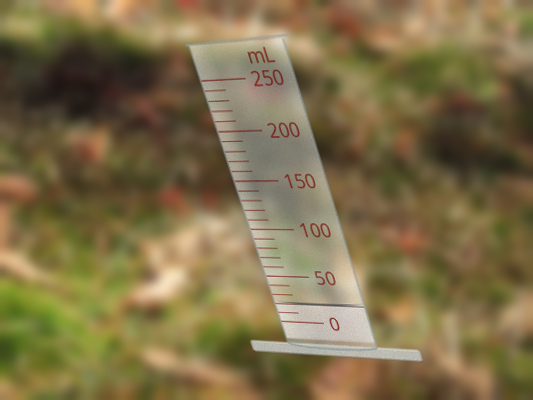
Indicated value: 20 mL
